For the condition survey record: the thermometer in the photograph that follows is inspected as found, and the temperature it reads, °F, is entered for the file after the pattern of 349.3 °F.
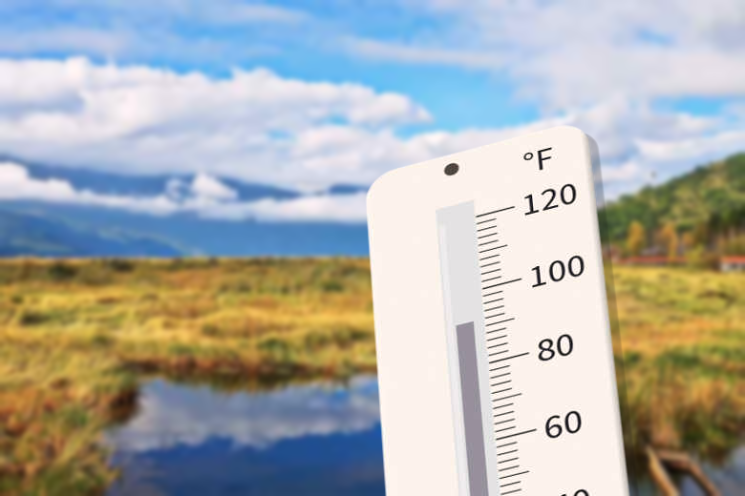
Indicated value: 92 °F
